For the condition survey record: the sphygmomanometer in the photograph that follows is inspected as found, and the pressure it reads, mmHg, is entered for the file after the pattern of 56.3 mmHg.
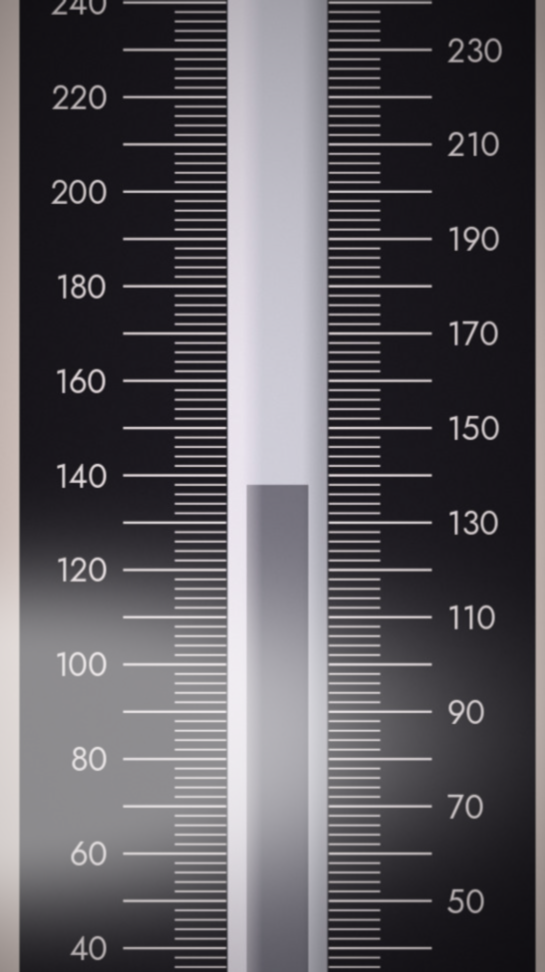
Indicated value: 138 mmHg
